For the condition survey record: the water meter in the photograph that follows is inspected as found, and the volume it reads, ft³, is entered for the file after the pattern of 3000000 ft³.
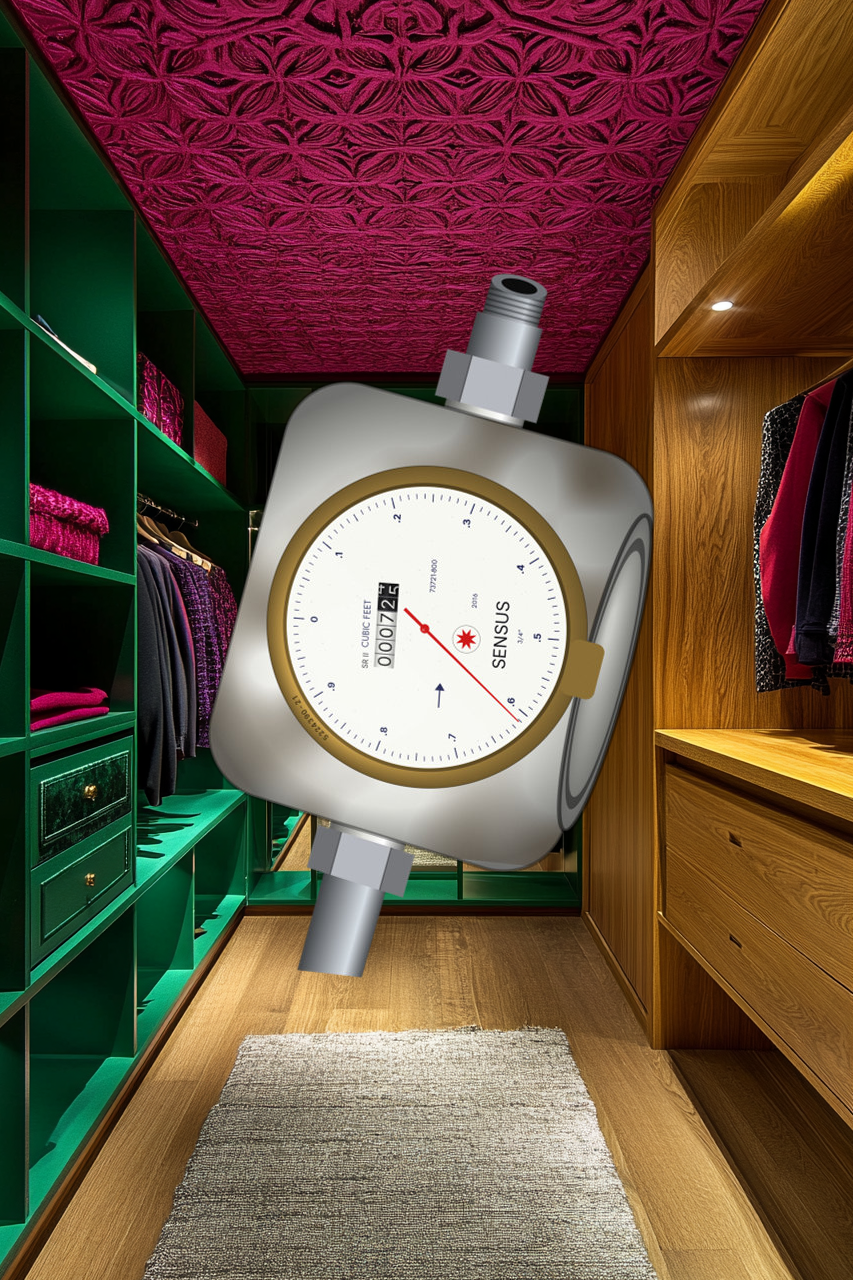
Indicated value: 724.61 ft³
